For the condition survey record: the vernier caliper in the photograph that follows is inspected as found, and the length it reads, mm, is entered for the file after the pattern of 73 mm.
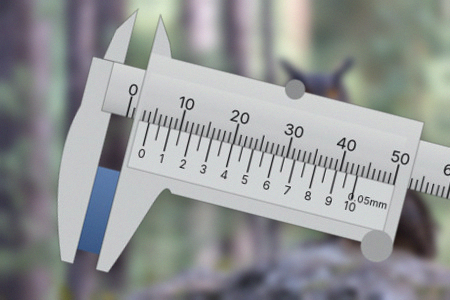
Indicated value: 4.2 mm
